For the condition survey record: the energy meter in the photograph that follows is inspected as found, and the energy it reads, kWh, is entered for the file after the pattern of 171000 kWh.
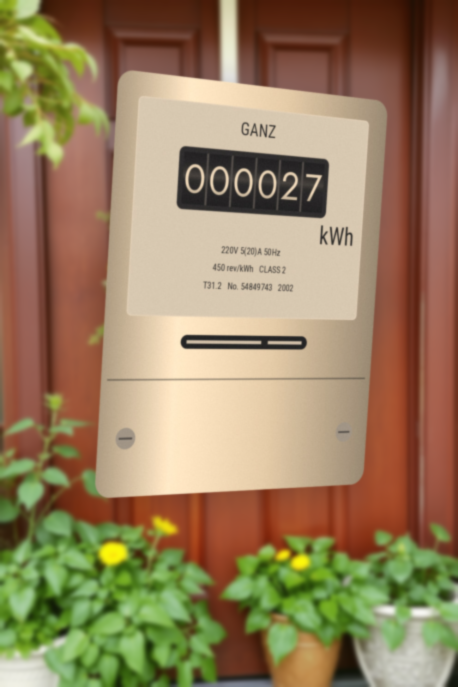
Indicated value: 27 kWh
